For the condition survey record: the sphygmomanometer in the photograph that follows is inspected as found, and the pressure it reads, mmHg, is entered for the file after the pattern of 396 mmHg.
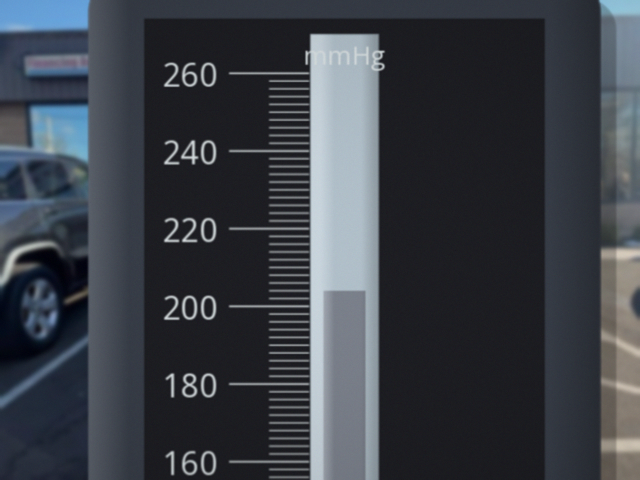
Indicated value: 204 mmHg
